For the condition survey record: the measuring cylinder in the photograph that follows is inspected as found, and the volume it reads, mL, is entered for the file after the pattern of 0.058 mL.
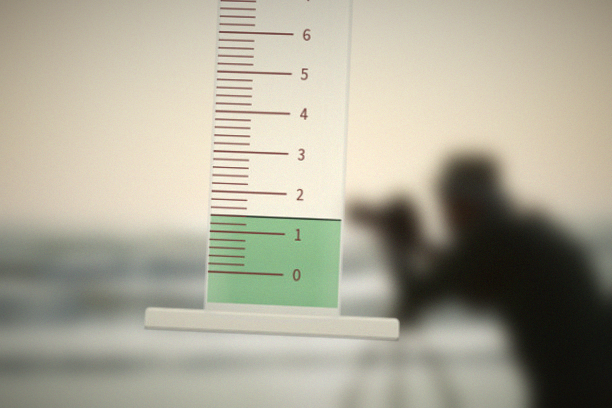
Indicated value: 1.4 mL
